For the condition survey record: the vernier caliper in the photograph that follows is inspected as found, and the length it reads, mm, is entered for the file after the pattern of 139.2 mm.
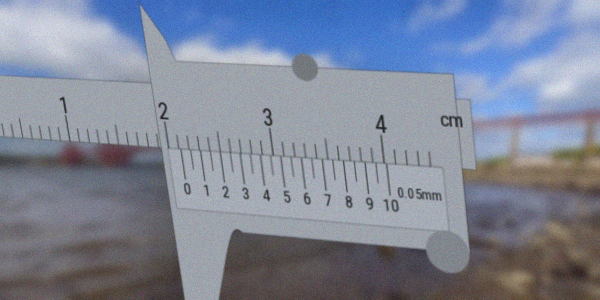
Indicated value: 21.2 mm
